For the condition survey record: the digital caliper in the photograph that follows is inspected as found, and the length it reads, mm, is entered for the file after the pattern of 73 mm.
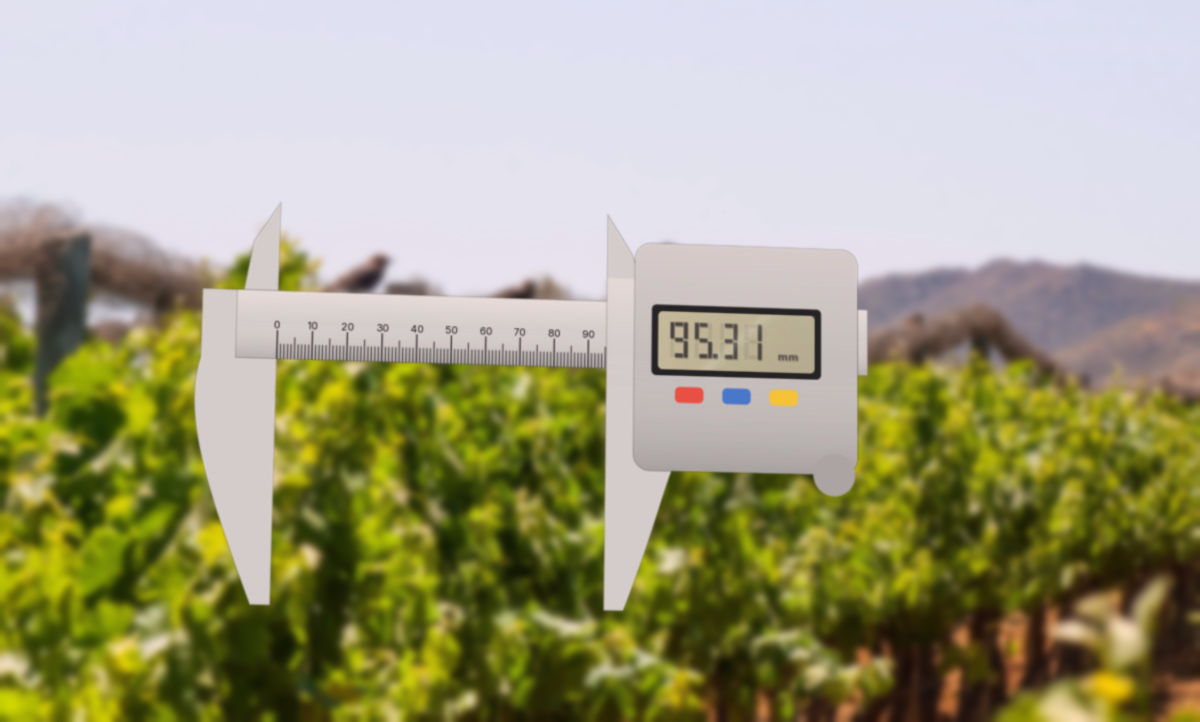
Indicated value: 95.31 mm
